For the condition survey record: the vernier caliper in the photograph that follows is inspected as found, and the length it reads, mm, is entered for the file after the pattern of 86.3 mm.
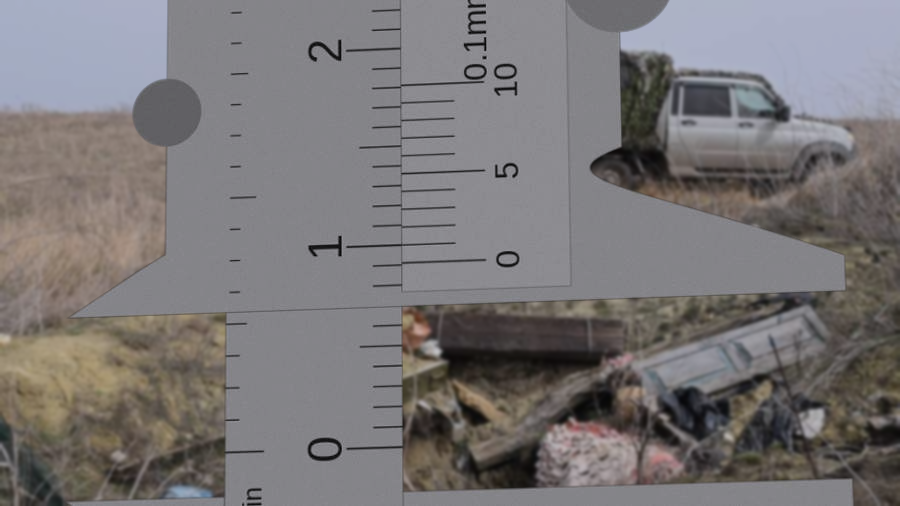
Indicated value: 9.1 mm
